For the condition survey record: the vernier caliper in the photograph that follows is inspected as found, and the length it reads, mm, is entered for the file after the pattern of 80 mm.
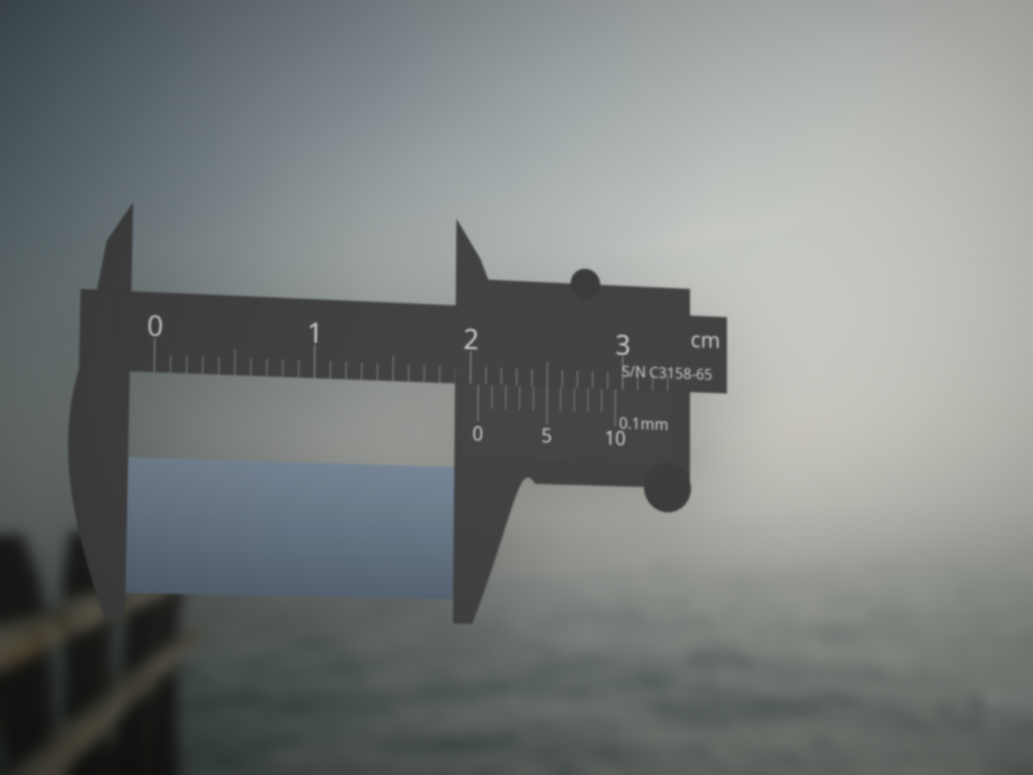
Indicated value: 20.5 mm
